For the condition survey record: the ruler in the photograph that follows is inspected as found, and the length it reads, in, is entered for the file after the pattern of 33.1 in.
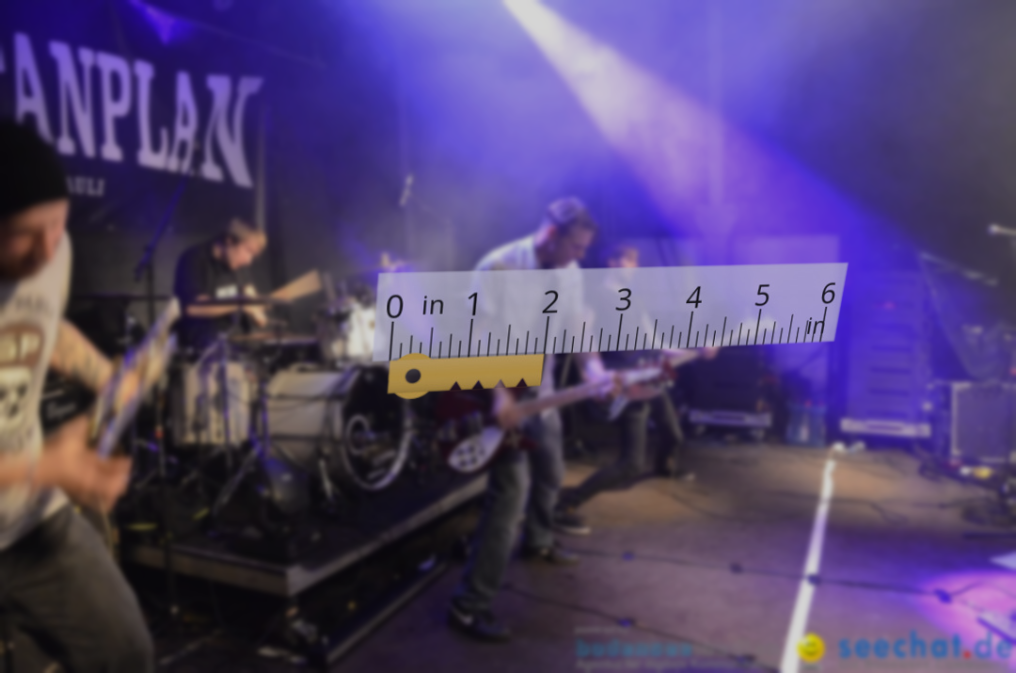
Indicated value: 2 in
